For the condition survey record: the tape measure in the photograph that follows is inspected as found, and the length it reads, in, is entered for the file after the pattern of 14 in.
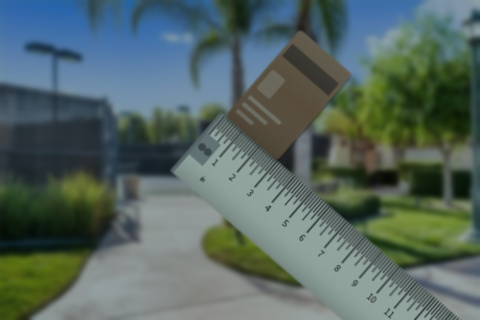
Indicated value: 3 in
